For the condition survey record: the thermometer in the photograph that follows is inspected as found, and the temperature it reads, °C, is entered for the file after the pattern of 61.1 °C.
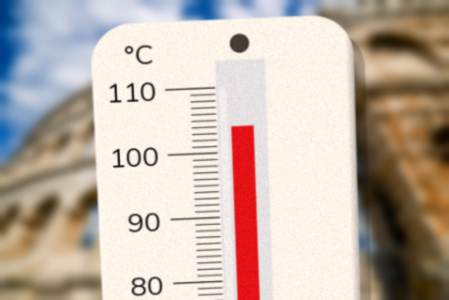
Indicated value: 104 °C
